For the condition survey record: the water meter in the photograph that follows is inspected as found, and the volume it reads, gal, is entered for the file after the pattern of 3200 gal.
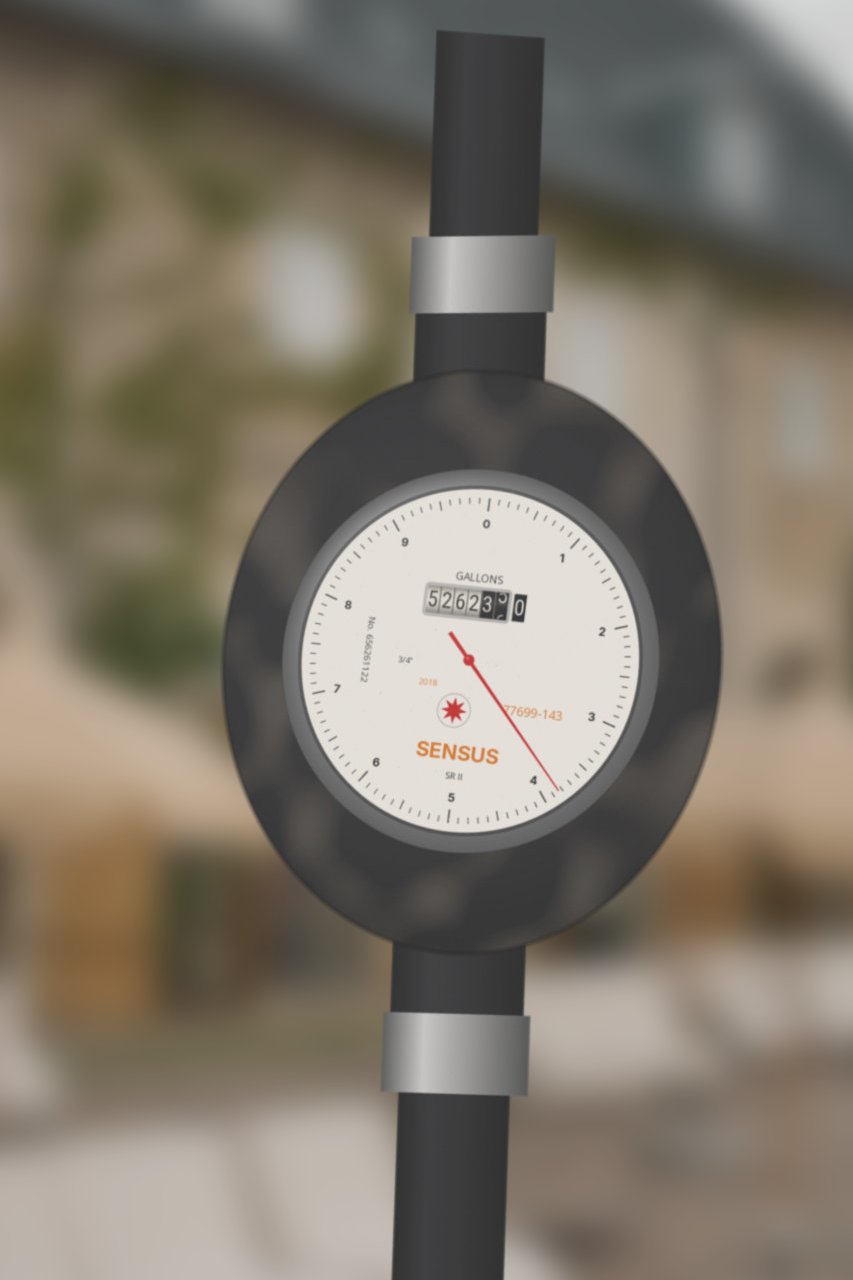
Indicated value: 5262353.8 gal
